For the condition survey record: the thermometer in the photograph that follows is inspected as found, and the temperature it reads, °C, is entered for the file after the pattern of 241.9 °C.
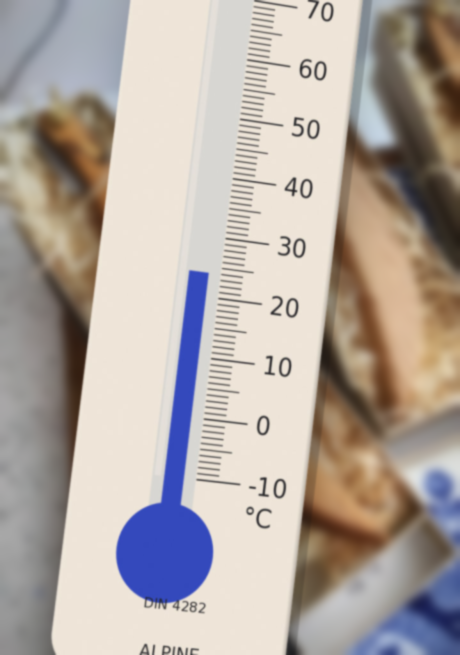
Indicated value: 24 °C
